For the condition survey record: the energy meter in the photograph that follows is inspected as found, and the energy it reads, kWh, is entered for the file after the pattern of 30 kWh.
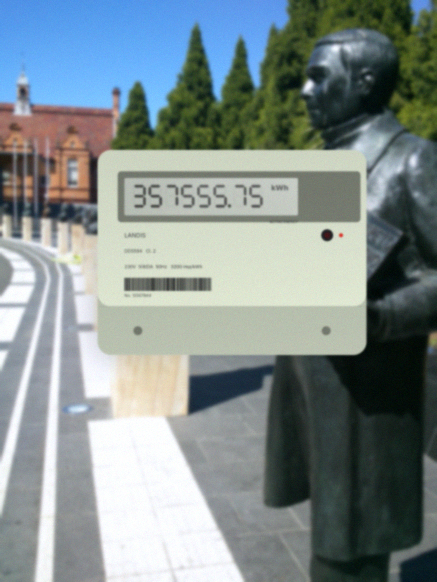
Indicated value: 357555.75 kWh
